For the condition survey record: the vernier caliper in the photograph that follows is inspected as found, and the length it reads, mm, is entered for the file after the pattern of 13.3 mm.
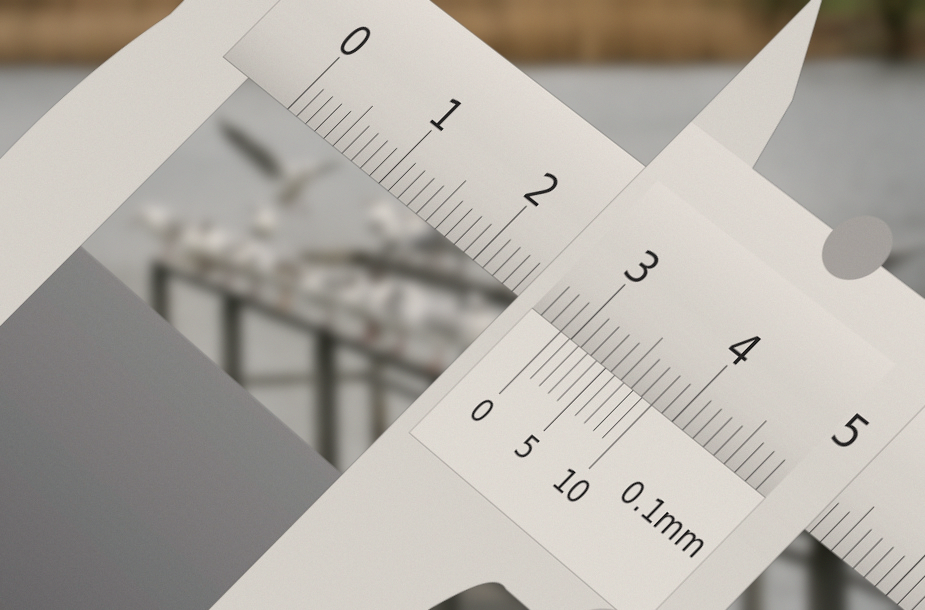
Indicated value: 29.0 mm
